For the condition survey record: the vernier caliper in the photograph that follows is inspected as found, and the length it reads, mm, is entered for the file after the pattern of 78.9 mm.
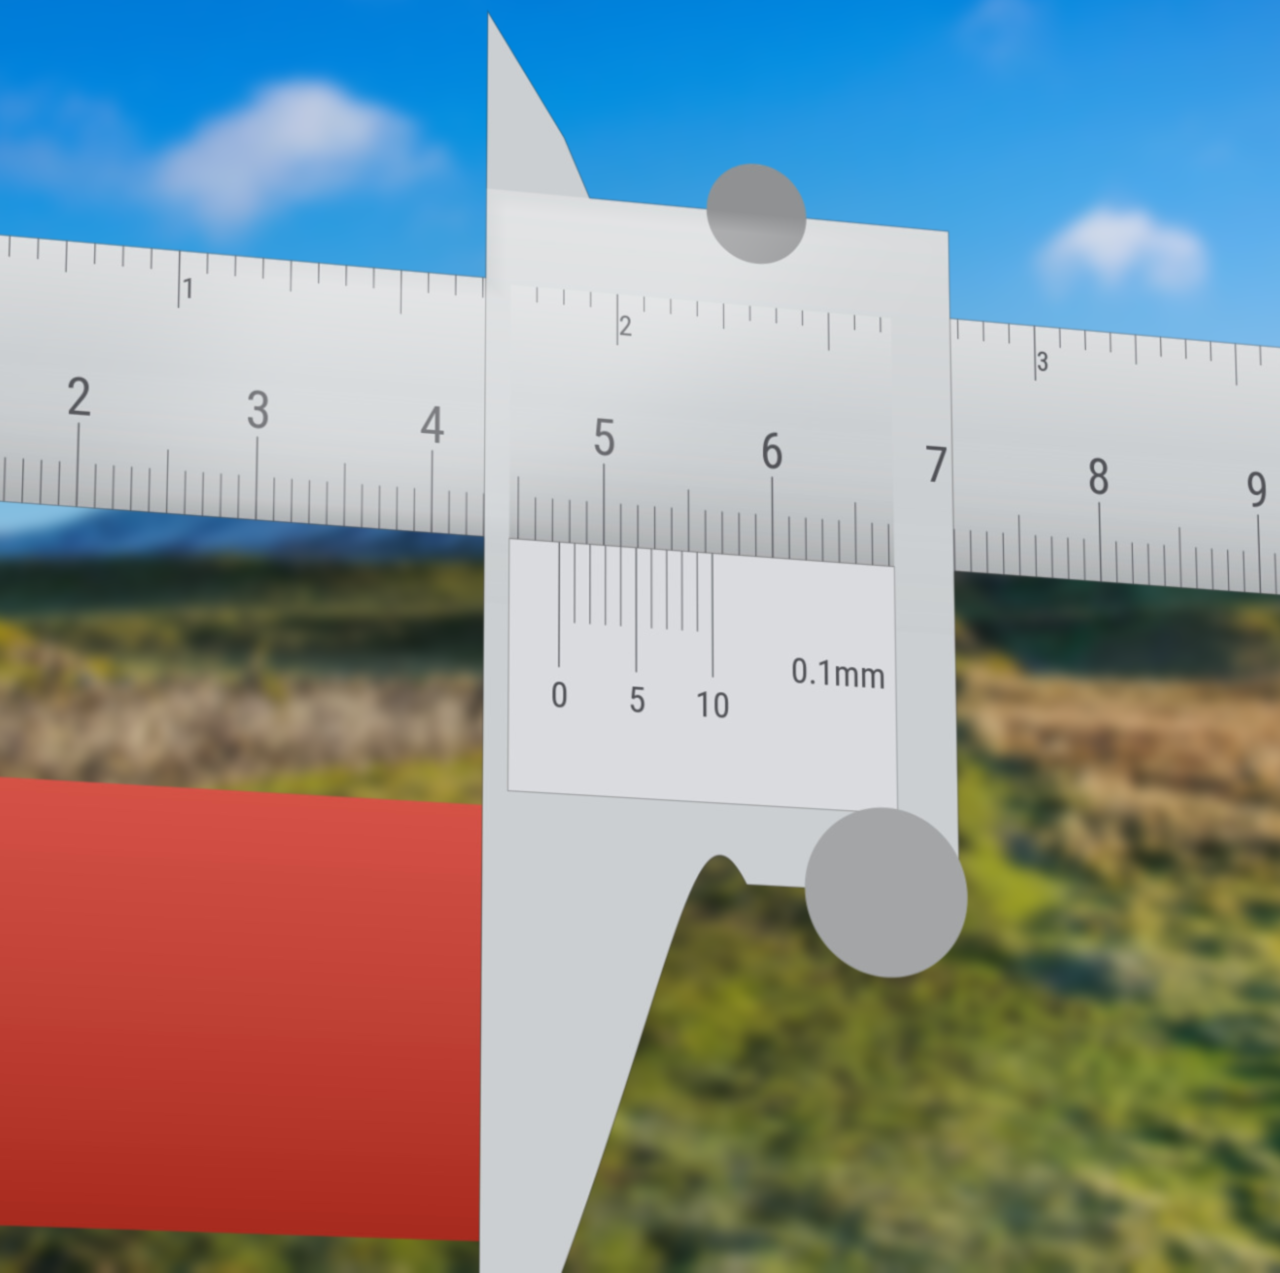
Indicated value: 47.4 mm
